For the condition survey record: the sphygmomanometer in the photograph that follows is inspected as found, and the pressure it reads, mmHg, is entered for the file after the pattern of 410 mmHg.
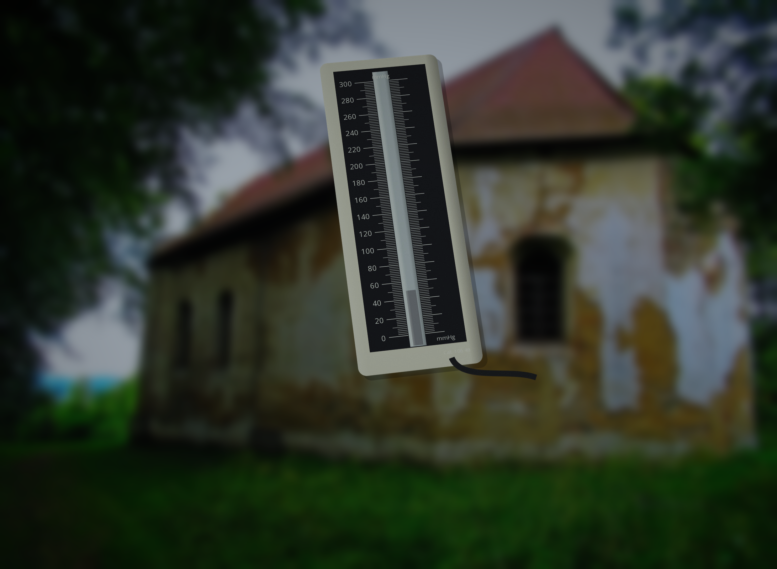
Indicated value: 50 mmHg
